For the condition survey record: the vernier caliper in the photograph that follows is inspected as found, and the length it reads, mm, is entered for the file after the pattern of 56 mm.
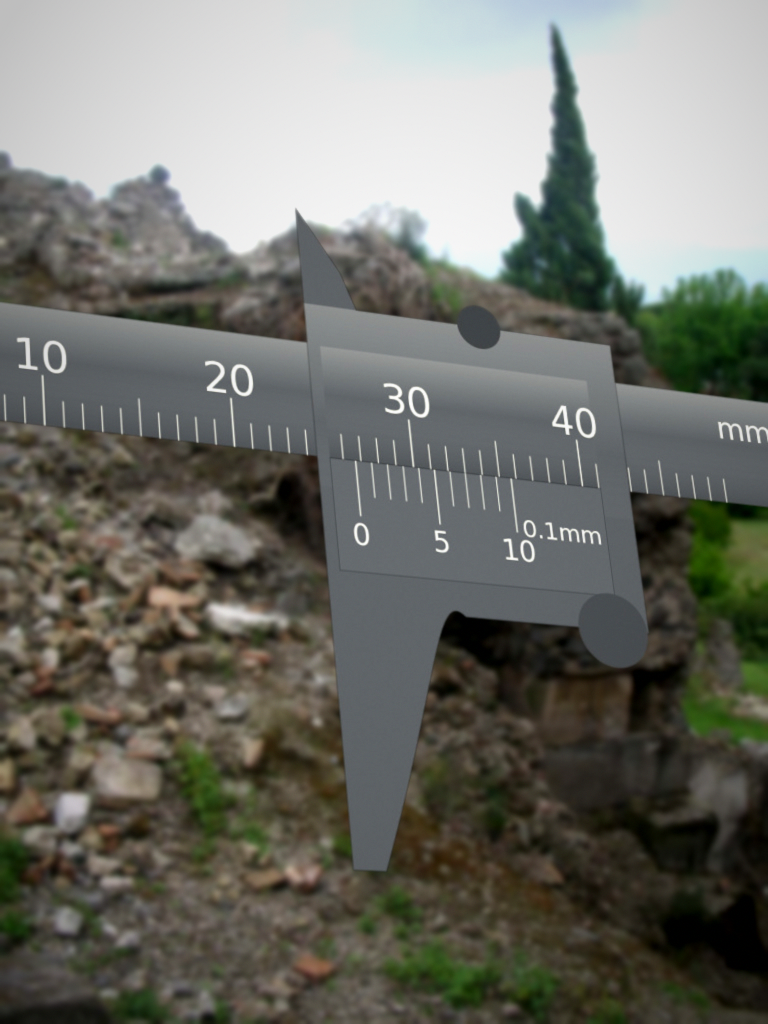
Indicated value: 26.7 mm
